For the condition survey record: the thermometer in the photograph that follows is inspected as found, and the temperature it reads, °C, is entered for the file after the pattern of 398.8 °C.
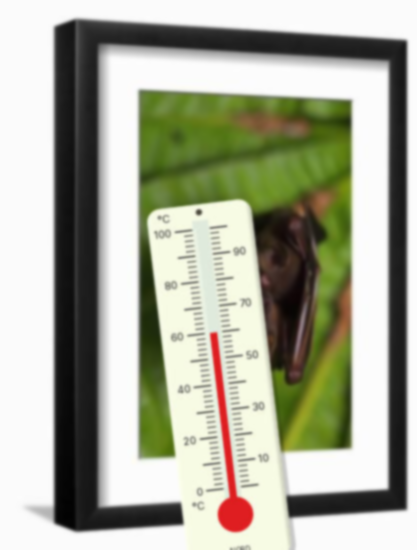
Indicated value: 60 °C
